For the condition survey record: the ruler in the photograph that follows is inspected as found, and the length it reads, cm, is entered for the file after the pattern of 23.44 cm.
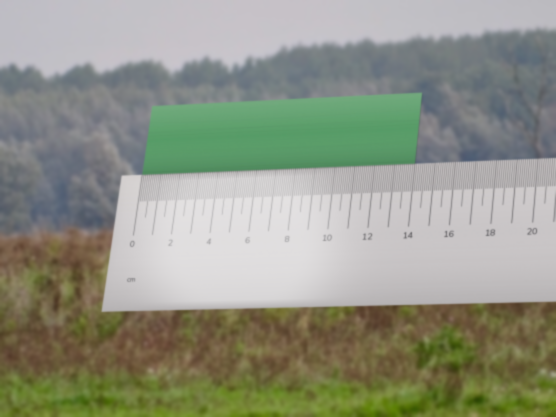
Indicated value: 14 cm
